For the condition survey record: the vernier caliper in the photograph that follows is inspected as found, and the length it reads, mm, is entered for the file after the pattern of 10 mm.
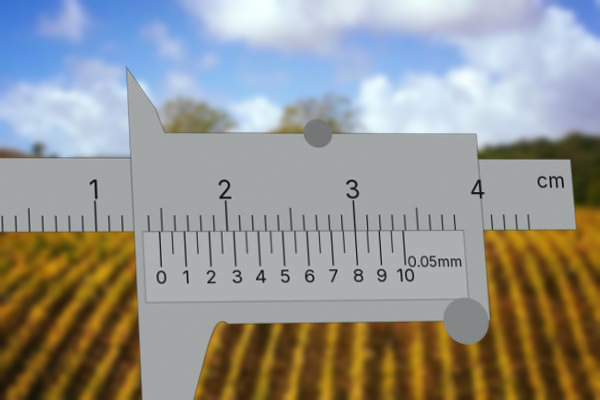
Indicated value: 14.8 mm
